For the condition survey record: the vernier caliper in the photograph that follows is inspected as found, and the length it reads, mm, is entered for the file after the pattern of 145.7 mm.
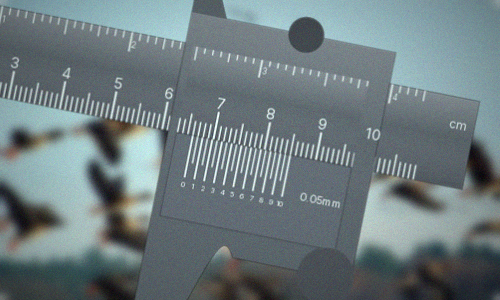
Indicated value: 66.0 mm
